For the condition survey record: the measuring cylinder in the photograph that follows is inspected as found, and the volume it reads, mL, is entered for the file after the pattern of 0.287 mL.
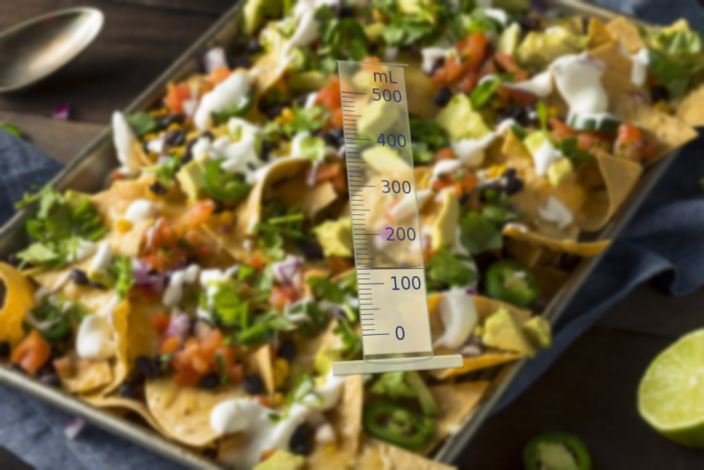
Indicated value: 130 mL
